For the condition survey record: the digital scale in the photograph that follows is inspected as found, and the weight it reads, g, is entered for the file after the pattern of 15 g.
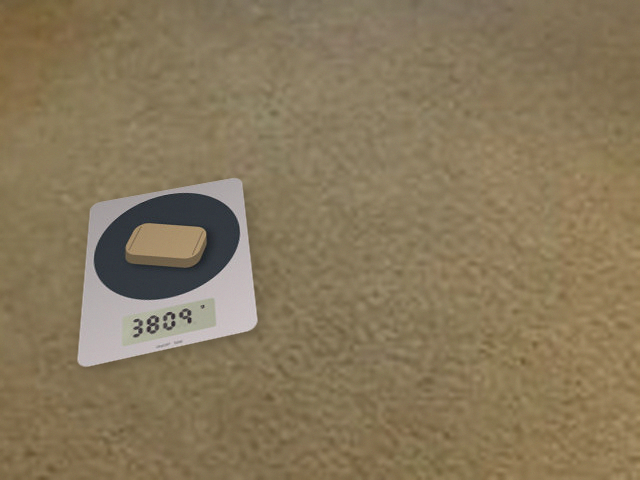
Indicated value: 3809 g
